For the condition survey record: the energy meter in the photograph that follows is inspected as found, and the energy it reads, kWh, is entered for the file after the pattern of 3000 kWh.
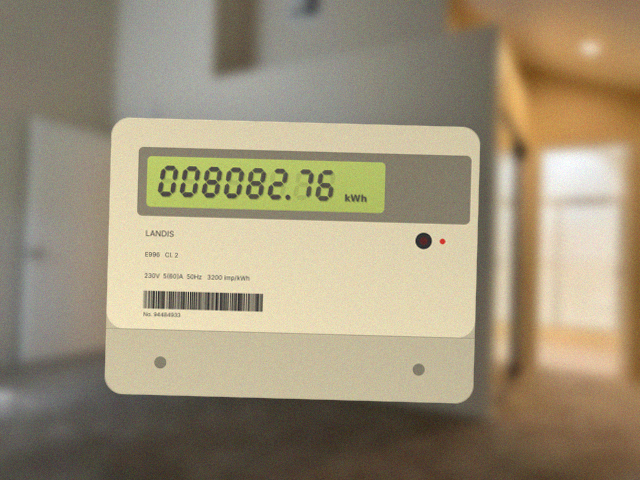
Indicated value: 8082.76 kWh
